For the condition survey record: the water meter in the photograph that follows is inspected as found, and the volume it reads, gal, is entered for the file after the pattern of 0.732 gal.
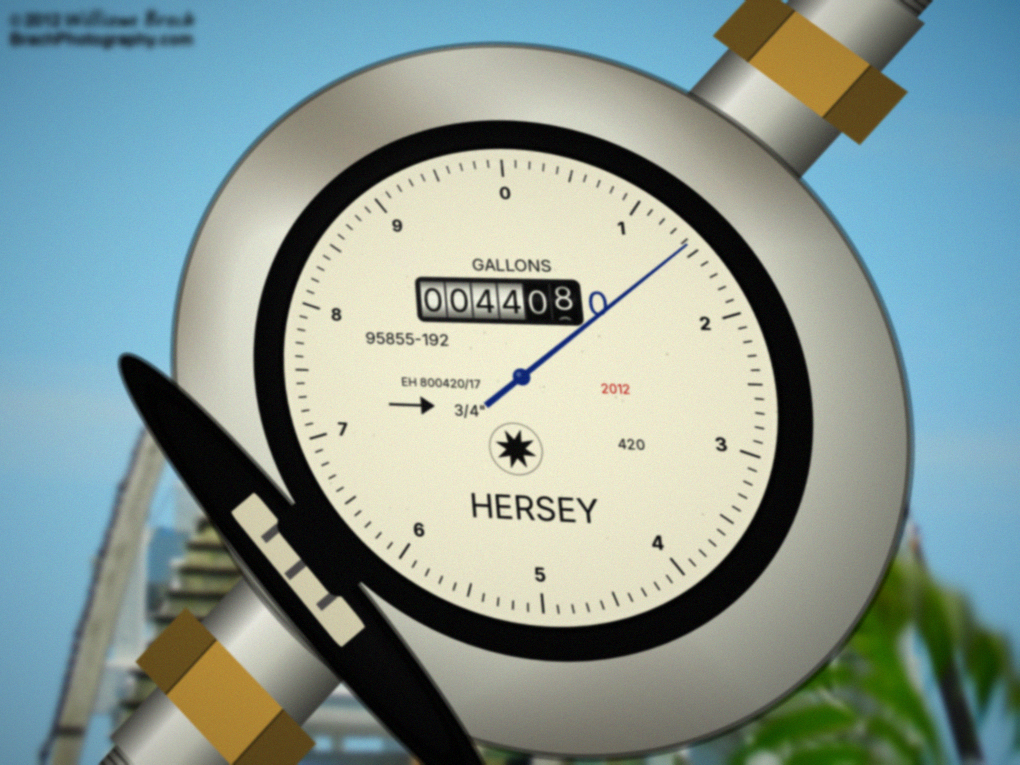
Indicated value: 44081.4 gal
